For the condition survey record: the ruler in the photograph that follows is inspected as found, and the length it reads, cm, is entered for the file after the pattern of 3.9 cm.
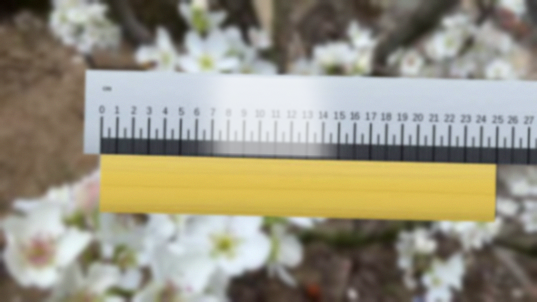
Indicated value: 25 cm
